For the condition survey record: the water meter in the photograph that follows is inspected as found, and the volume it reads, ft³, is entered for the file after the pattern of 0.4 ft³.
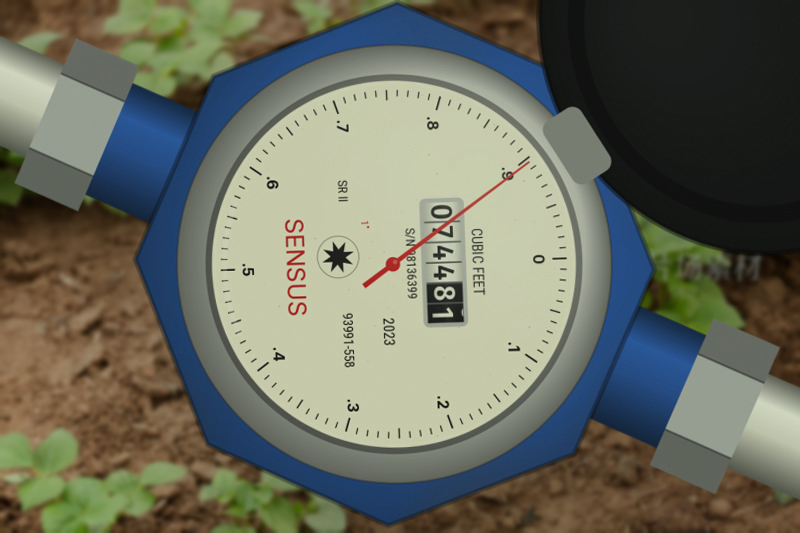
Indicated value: 74480.90 ft³
